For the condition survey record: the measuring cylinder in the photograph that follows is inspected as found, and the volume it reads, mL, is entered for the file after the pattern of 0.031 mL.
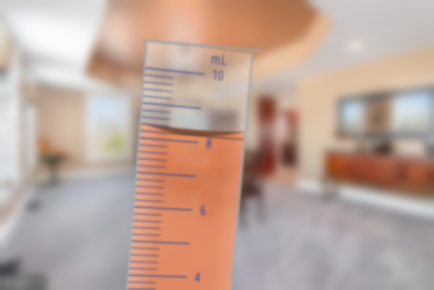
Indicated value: 8.2 mL
